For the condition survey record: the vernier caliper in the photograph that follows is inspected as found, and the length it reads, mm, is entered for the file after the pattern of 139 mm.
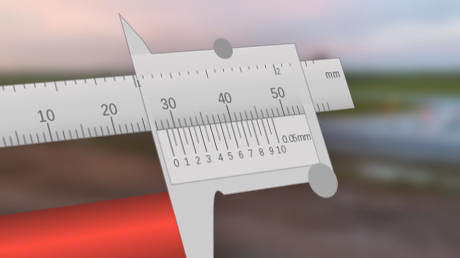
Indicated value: 28.5 mm
